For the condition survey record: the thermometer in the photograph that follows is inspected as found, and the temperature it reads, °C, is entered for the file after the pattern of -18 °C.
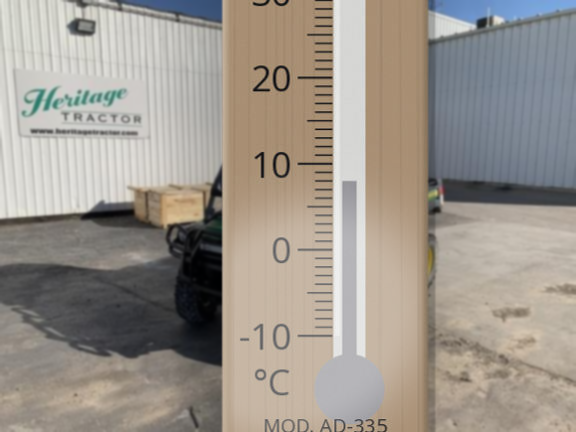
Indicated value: 8 °C
